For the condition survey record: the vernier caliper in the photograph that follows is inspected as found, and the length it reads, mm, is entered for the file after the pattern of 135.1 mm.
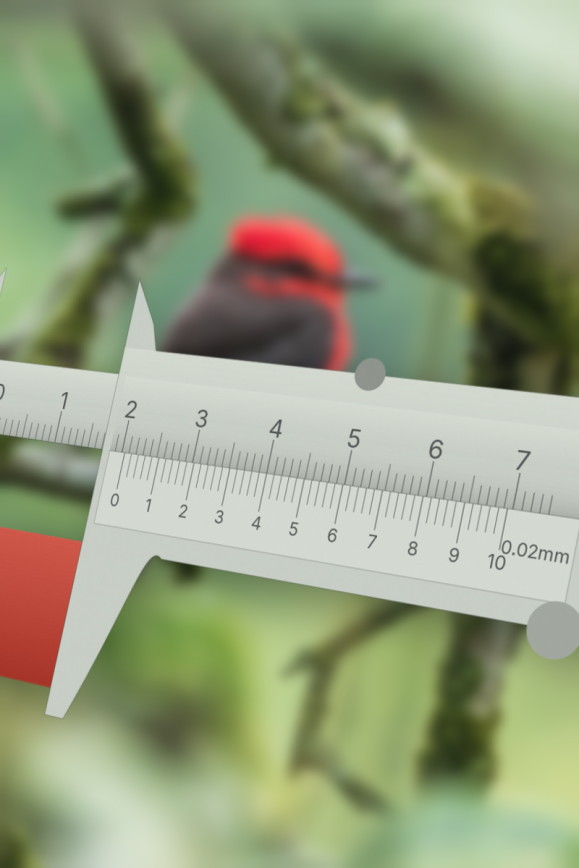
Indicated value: 20.4 mm
